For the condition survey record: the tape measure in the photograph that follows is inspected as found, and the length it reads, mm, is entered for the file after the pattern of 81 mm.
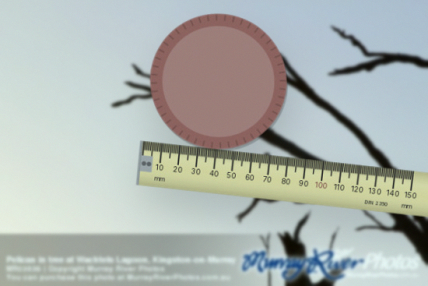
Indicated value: 75 mm
